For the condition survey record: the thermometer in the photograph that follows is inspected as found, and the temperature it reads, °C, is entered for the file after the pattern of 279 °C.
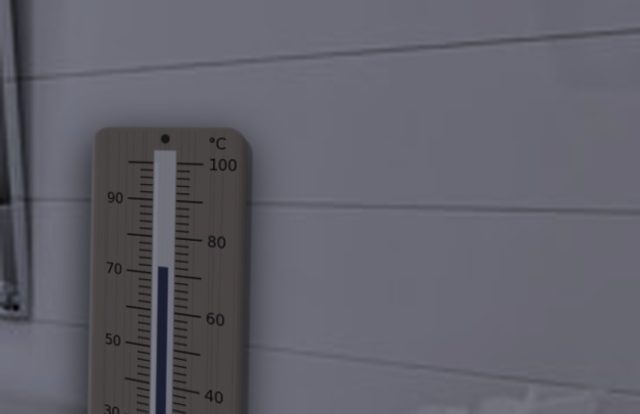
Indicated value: 72 °C
